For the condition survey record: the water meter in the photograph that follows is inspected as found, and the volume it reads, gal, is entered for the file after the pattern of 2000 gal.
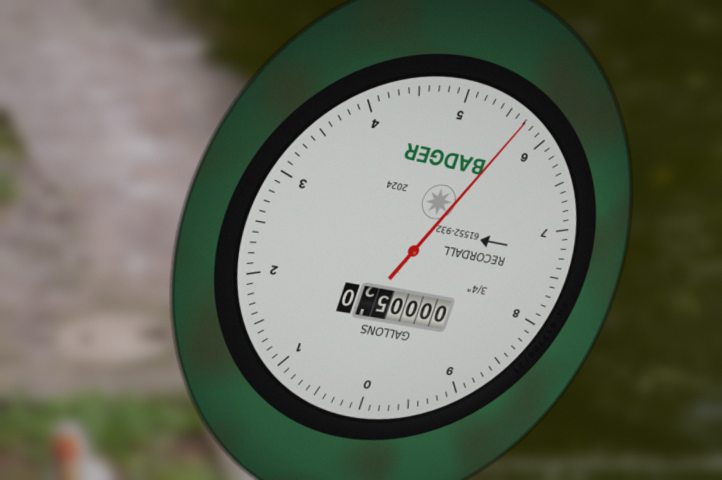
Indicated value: 515.7 gal
